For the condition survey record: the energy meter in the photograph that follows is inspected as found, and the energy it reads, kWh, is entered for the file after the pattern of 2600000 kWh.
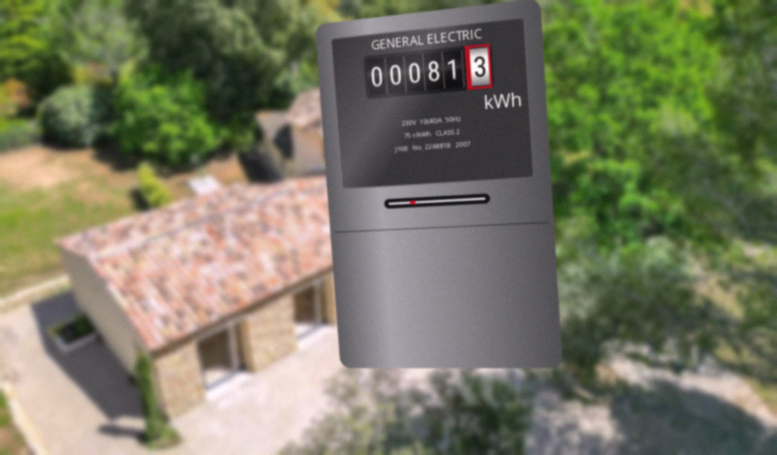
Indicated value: 81.3 kWh
